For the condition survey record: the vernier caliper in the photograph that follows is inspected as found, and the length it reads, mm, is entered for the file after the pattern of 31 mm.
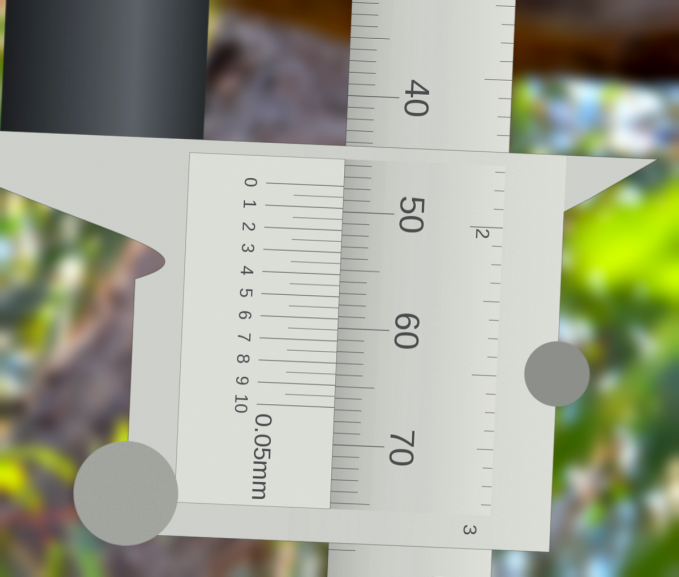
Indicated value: 47.8 mm
